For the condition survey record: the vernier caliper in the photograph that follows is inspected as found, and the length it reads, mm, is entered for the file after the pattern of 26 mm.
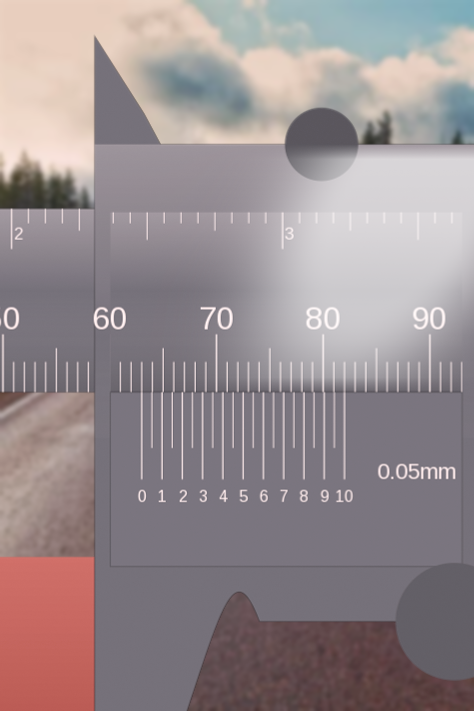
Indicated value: 63.0 mm
